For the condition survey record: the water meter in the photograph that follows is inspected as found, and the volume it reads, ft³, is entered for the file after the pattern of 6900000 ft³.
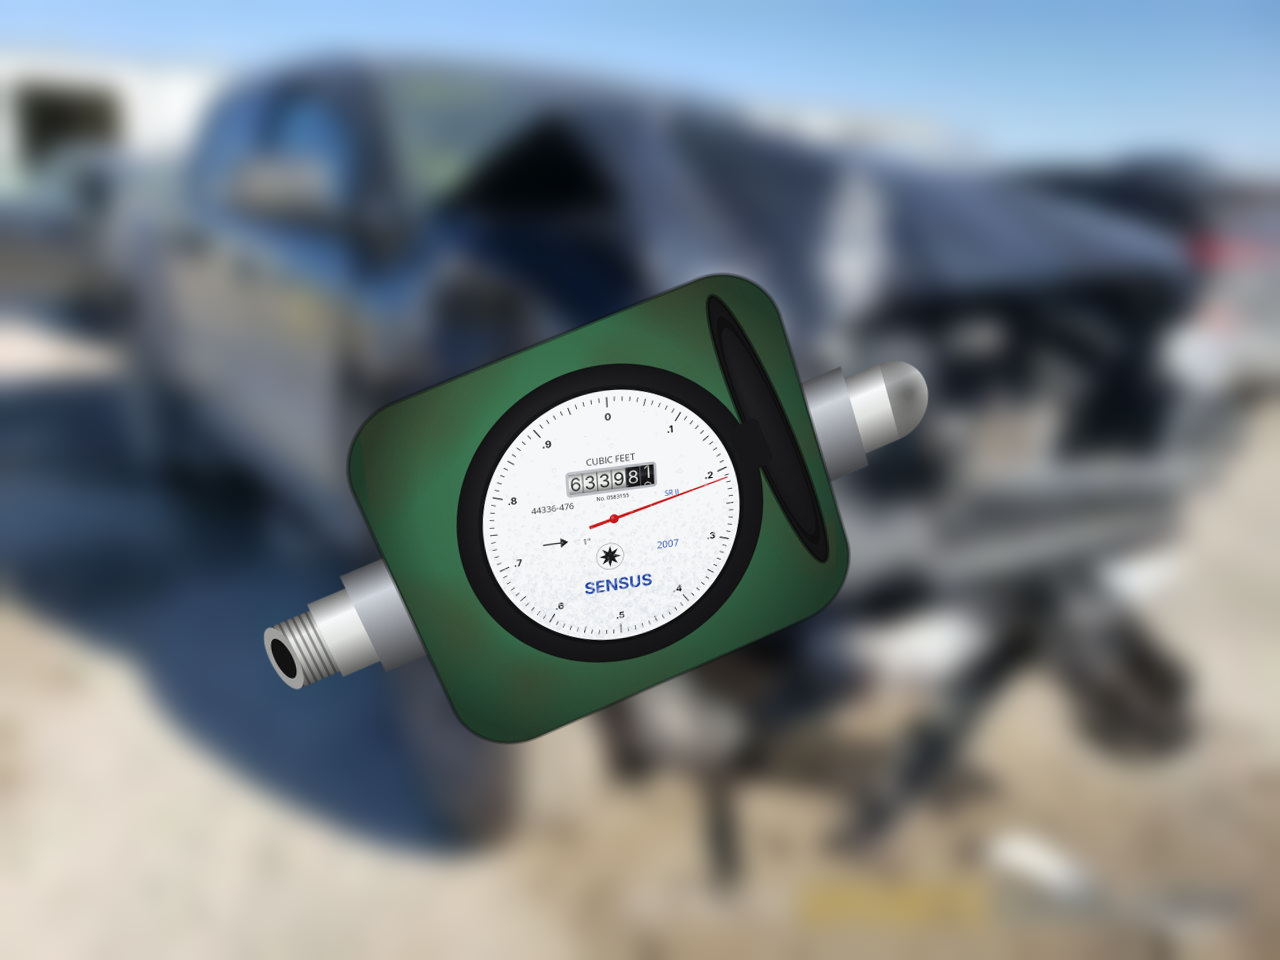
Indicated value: 633981.21 ft³
